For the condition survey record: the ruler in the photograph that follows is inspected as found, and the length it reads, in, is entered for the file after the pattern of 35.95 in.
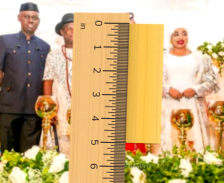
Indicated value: 5 in
